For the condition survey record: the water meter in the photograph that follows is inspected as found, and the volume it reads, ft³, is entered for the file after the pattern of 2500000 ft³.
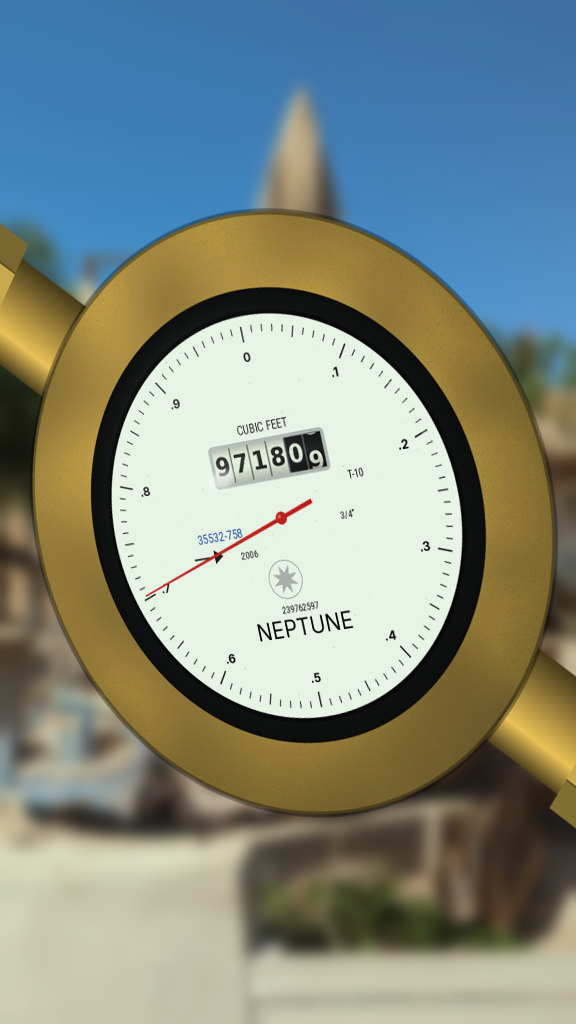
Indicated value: 971808.70 ft³
